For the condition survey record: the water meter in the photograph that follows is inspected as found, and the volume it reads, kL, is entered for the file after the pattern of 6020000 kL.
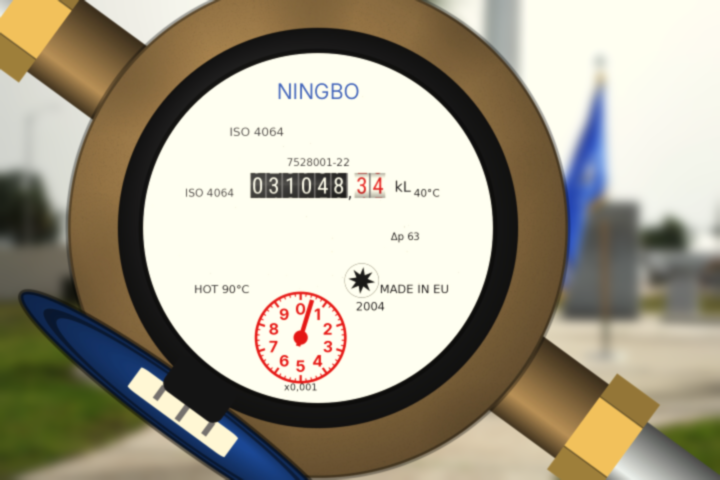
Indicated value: 31048.340 kL
